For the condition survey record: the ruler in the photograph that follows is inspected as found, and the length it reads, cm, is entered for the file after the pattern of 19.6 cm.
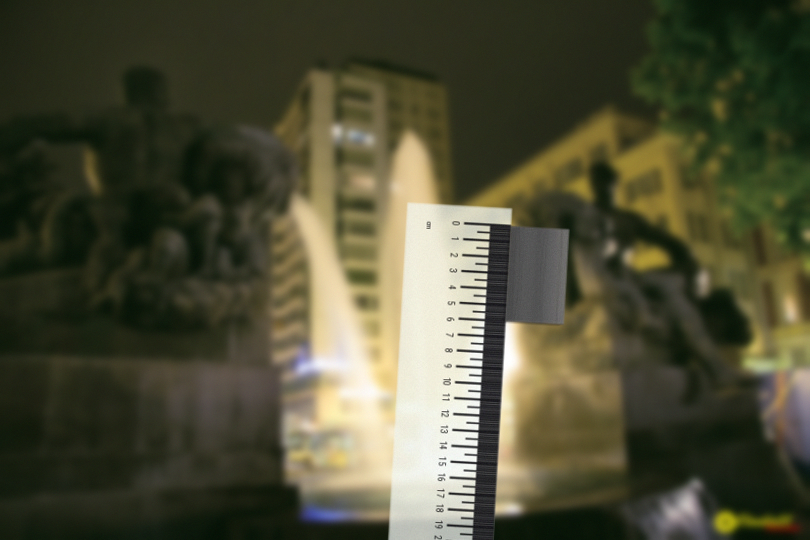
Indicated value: 6 cm
